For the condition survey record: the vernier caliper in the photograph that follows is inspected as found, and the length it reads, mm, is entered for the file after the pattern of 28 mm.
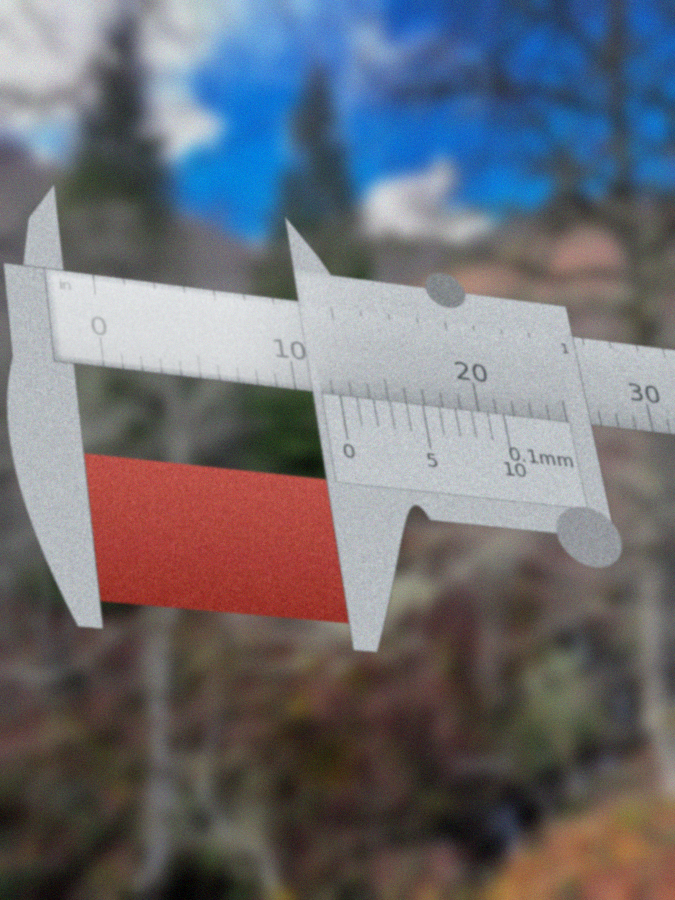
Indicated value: 12.4 mm
